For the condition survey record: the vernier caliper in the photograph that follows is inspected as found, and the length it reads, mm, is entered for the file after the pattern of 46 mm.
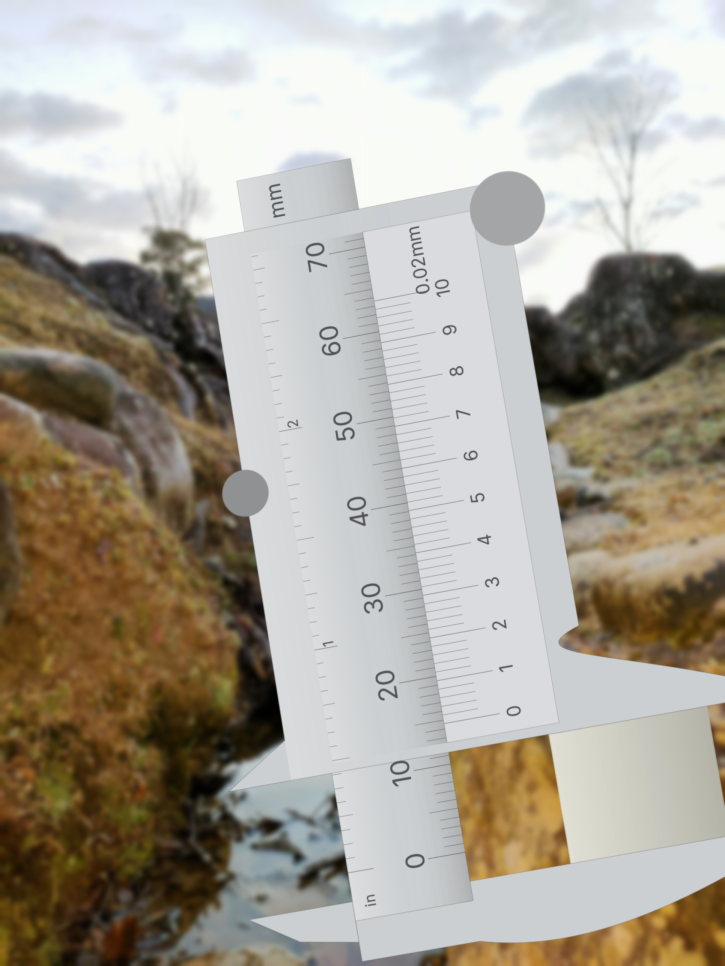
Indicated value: 14.6 mm
